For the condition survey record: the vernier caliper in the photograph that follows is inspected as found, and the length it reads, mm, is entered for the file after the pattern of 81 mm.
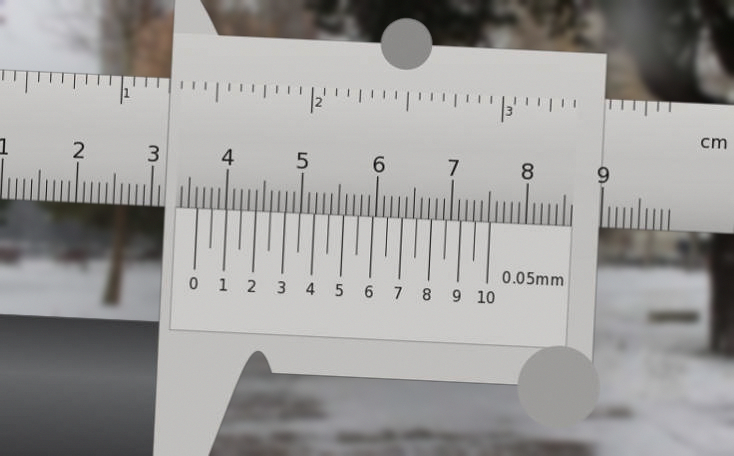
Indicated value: 36.2 mm
